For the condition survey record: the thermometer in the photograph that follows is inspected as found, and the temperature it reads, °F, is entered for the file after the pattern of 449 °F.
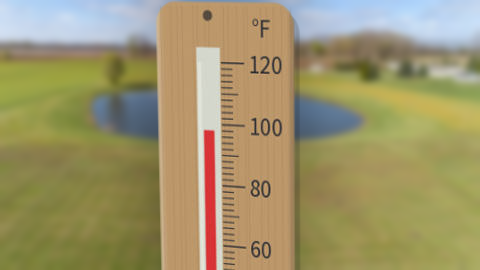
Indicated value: 98 °F
